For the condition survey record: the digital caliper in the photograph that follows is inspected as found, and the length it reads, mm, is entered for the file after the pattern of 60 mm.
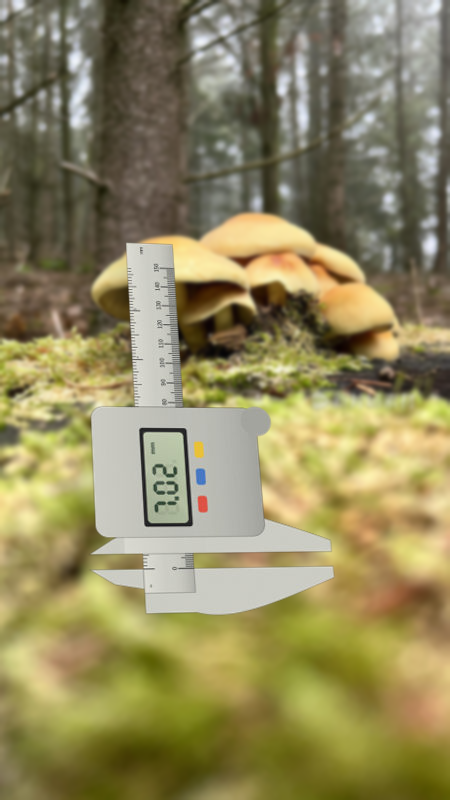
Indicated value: 7.02 mm
